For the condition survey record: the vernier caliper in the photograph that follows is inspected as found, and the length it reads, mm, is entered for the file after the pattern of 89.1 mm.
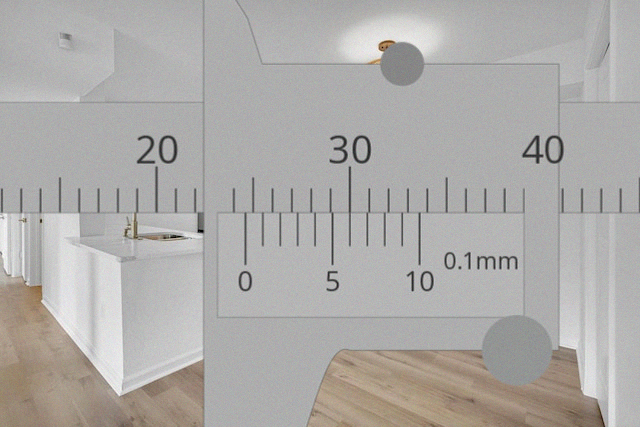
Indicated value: 24.6 mm
